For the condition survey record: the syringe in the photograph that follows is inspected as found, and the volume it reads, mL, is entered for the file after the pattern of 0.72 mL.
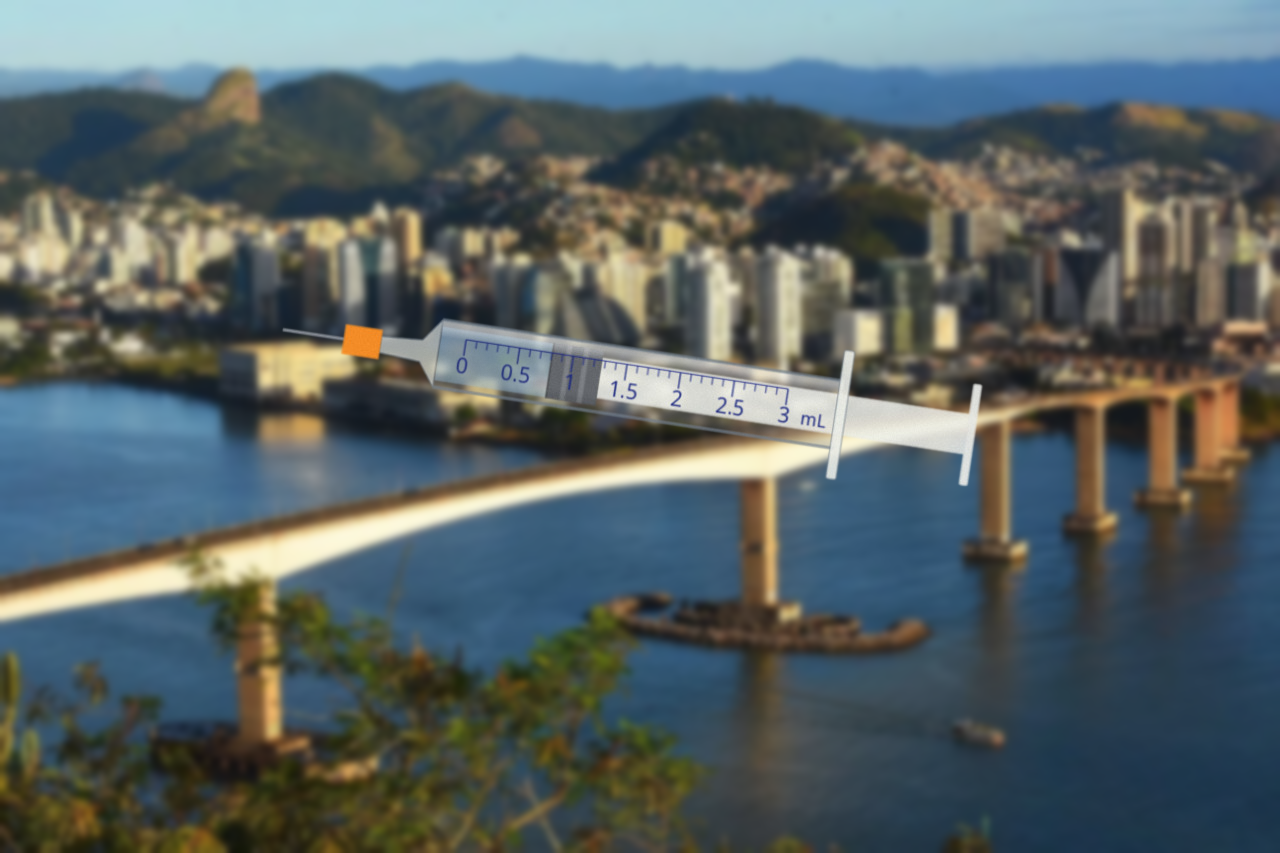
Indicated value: 0.8 mL
